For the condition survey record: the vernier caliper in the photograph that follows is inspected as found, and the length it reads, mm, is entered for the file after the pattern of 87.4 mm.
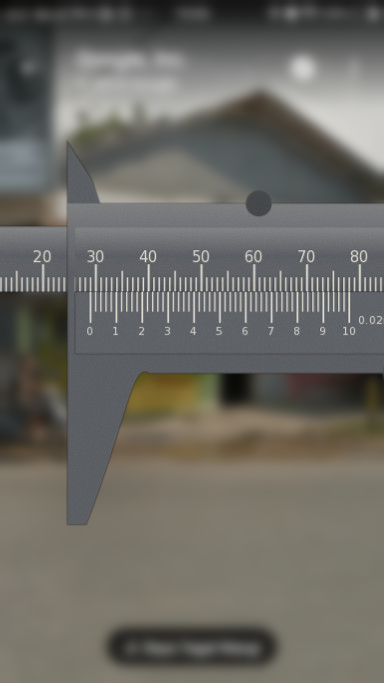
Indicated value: 29.0 mm
